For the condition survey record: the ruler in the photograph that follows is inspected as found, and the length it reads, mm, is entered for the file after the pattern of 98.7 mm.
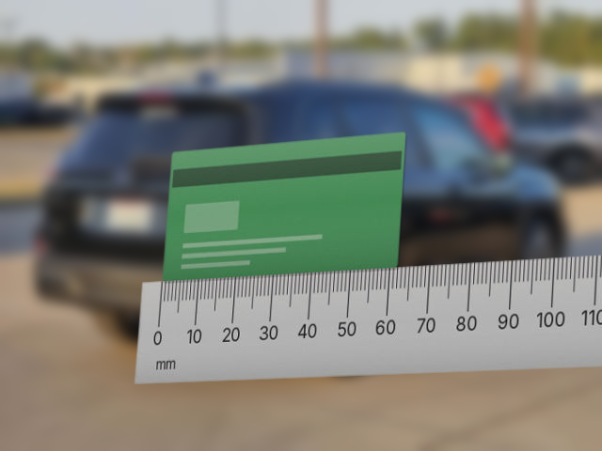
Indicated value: 62 mm
